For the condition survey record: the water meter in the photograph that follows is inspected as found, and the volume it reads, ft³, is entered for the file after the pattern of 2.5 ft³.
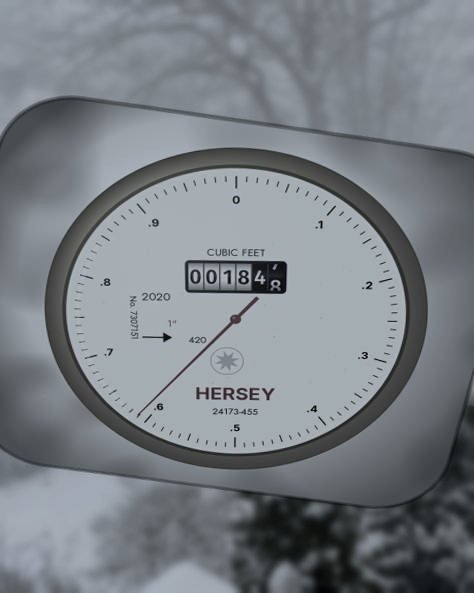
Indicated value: 1847.61 ft³
